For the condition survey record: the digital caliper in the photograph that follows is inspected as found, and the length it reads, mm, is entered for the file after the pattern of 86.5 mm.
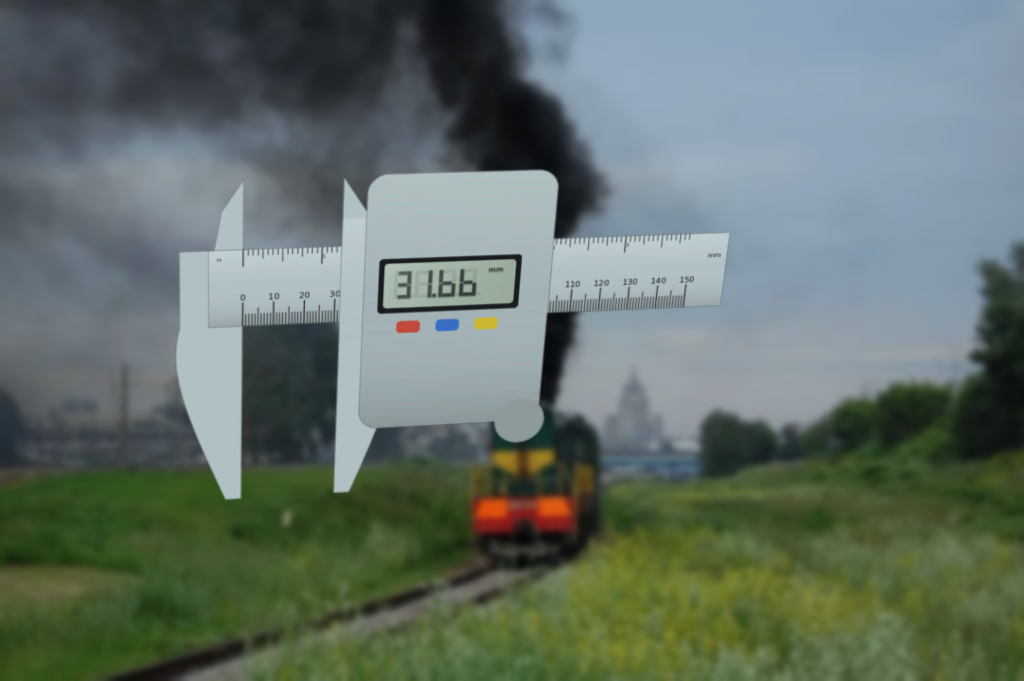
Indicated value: 31.66 mm
